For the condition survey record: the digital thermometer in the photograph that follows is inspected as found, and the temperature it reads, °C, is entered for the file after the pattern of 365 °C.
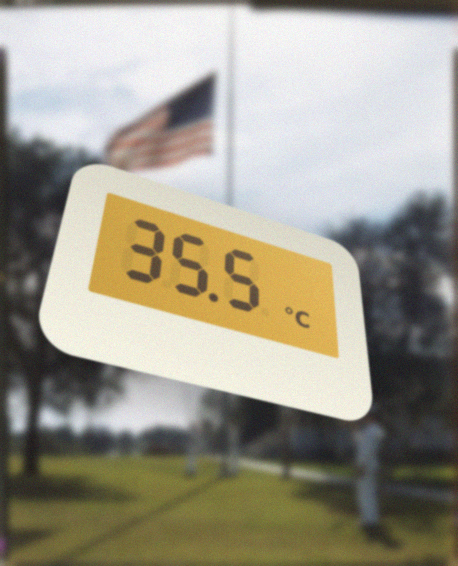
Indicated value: 35.5 °C
